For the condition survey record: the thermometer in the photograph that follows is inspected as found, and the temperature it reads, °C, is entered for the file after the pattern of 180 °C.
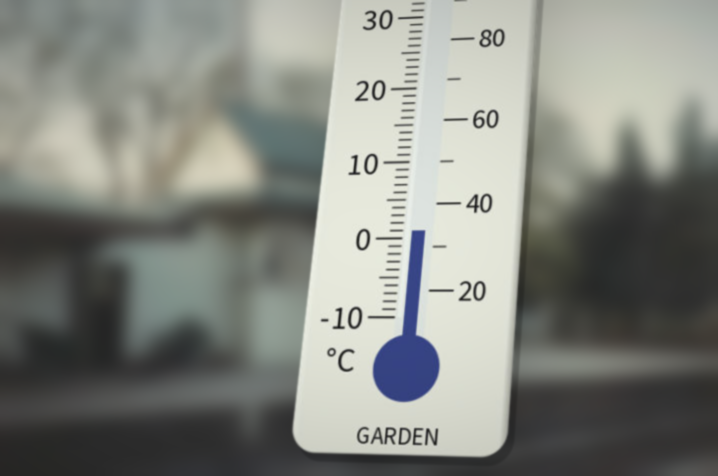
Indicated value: 1 °C
